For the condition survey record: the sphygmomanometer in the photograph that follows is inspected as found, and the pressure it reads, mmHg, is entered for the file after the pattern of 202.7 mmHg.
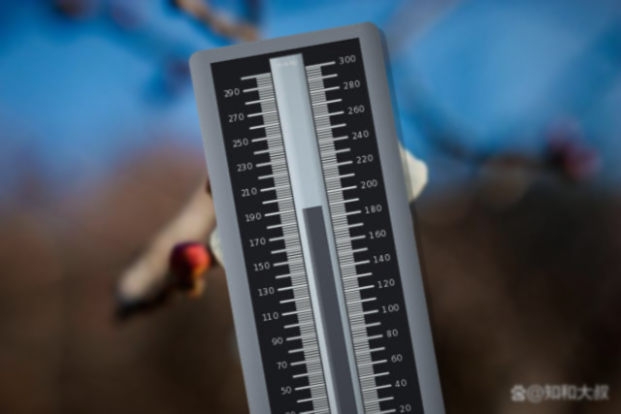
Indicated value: 190 mmHg
